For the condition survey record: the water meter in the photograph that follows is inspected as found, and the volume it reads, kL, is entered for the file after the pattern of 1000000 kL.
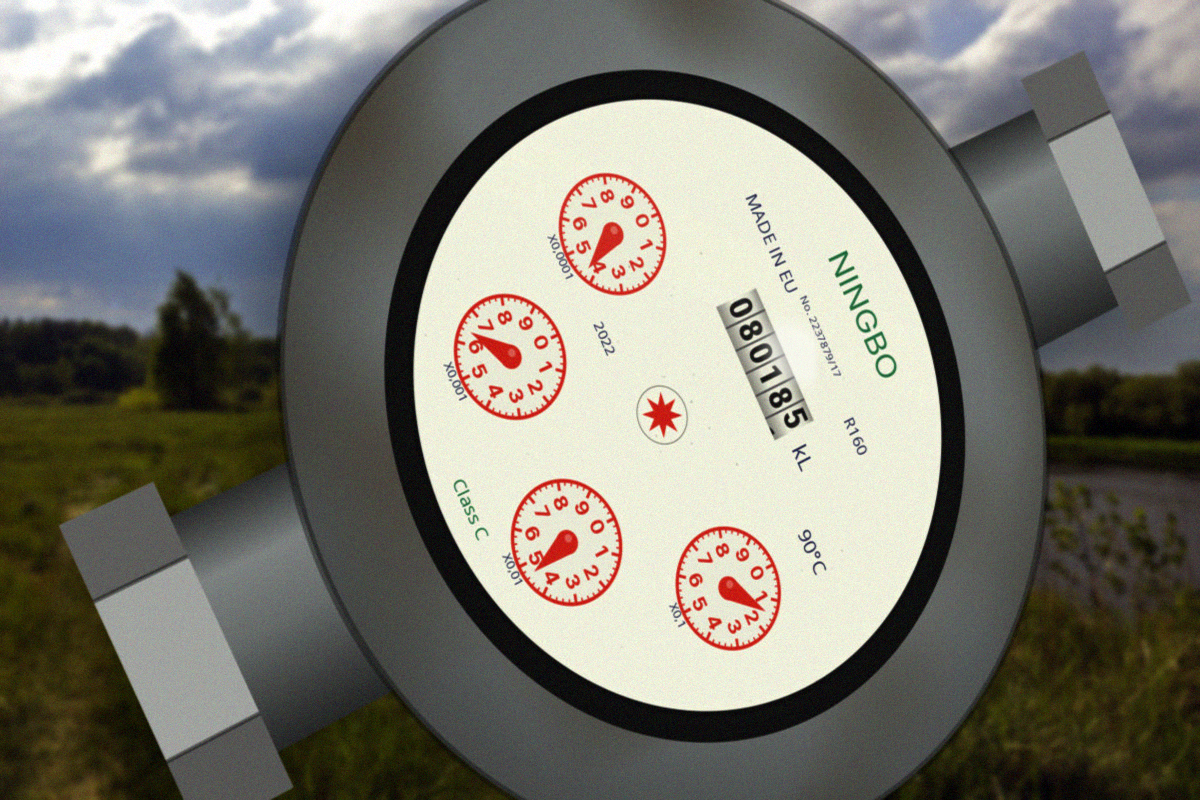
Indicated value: 80185.1464 kL
